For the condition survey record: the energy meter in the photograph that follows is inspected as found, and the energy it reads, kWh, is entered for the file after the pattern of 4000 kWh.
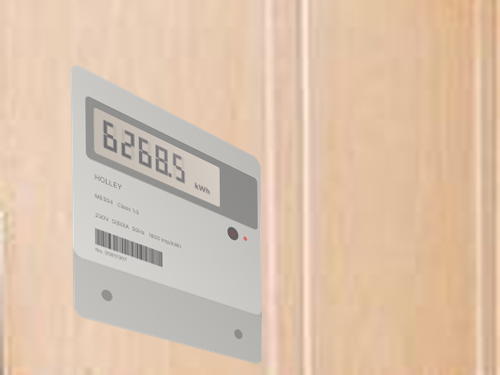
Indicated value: 6268.5 kWh
